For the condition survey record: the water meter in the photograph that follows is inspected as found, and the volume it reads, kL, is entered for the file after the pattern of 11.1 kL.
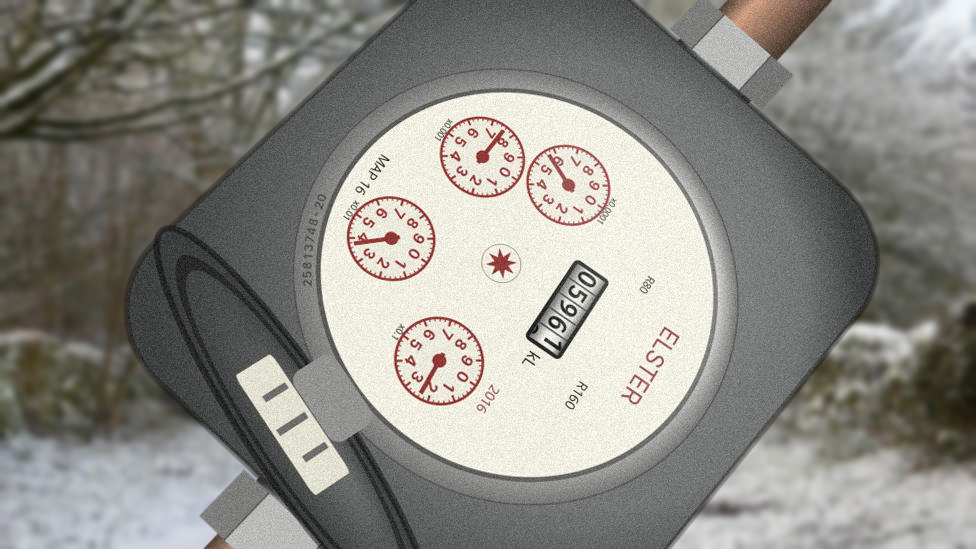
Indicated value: 5961.2375 kL
